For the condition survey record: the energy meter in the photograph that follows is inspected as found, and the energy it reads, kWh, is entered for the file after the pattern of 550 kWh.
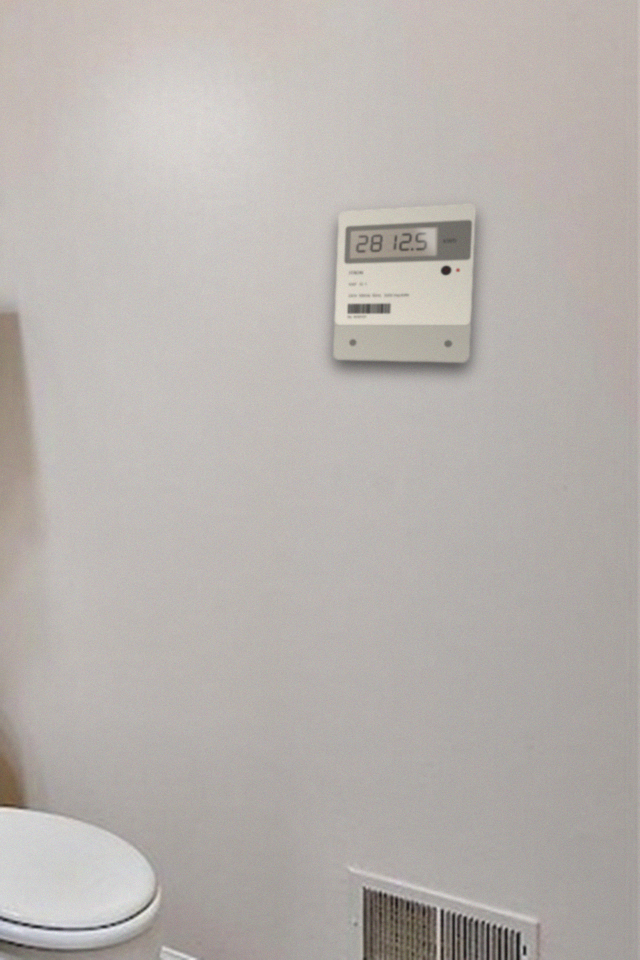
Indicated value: 2812.5 kWh
